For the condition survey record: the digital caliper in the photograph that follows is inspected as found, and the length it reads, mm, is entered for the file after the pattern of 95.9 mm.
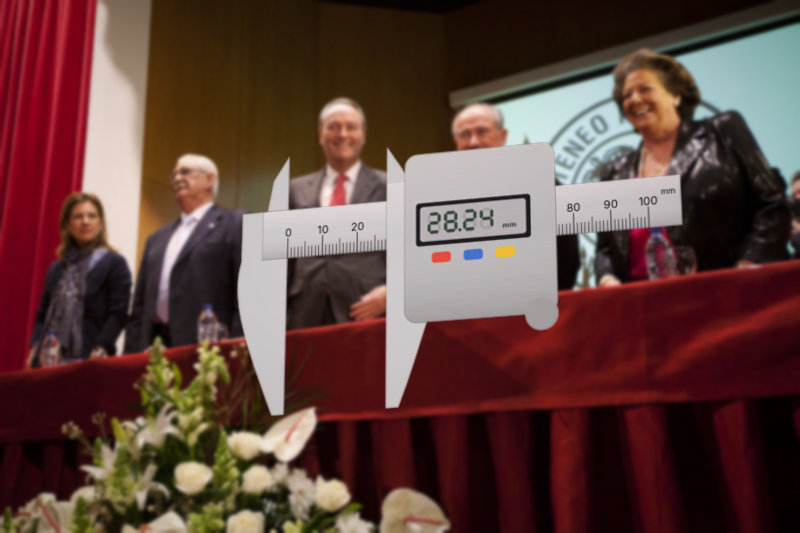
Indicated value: 28.24 mm
